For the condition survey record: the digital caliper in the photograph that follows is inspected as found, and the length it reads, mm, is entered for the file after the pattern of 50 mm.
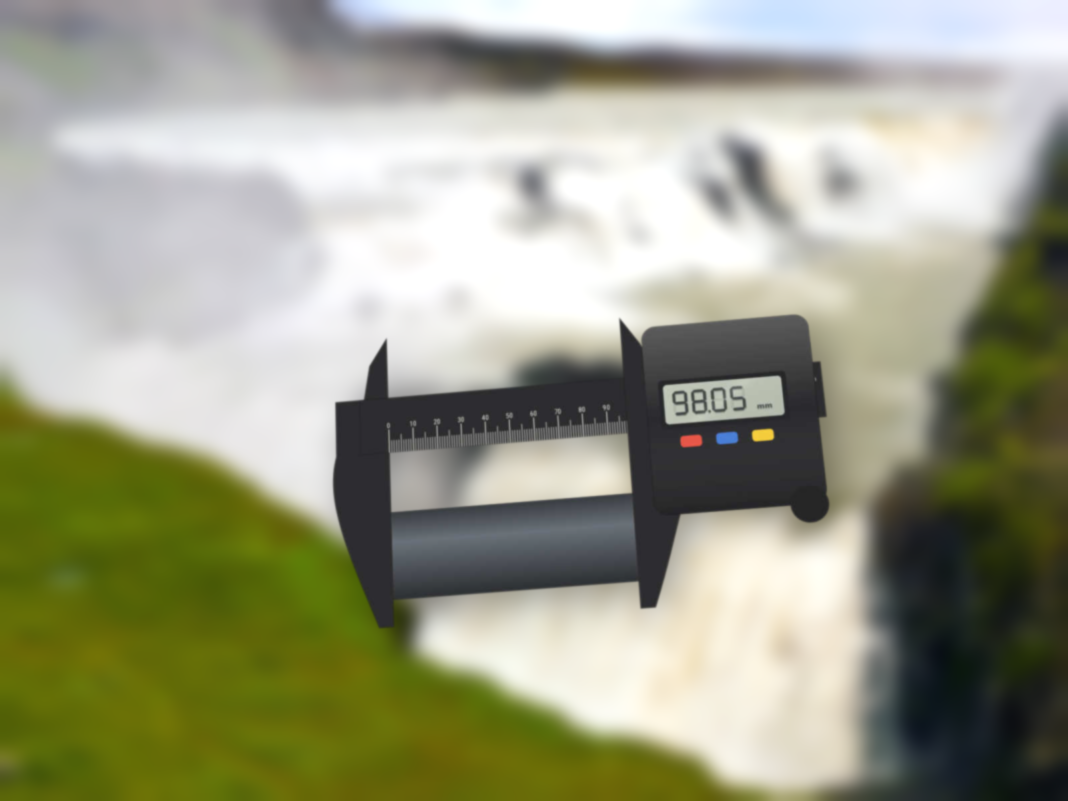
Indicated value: 98.05 mm
